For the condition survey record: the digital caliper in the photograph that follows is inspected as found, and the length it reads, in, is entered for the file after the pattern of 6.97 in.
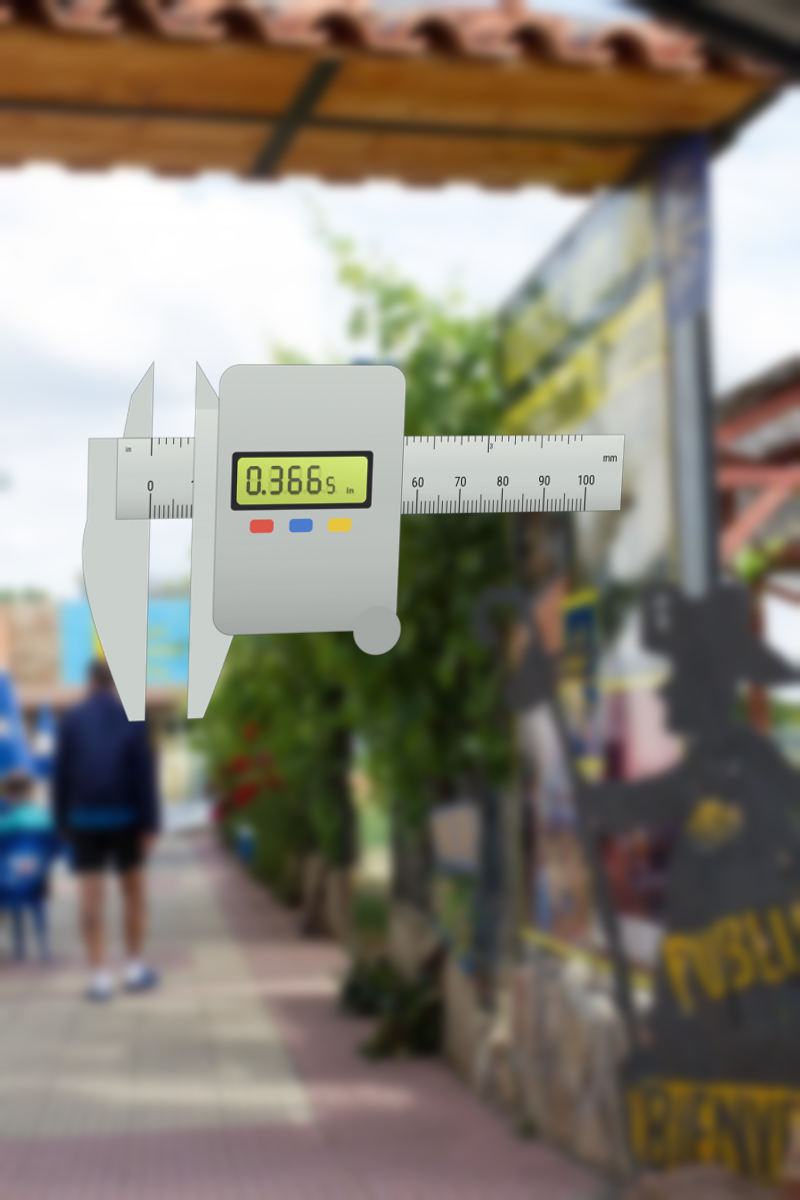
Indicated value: 0.3665 in
